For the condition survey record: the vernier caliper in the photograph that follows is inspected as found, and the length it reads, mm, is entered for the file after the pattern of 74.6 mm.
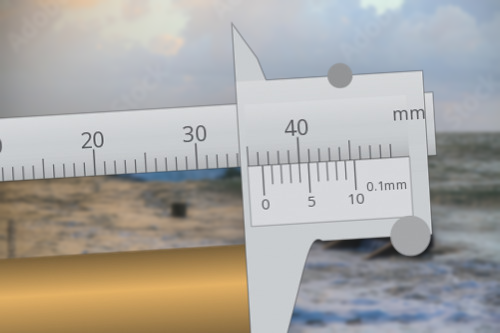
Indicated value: 36.4 mm
